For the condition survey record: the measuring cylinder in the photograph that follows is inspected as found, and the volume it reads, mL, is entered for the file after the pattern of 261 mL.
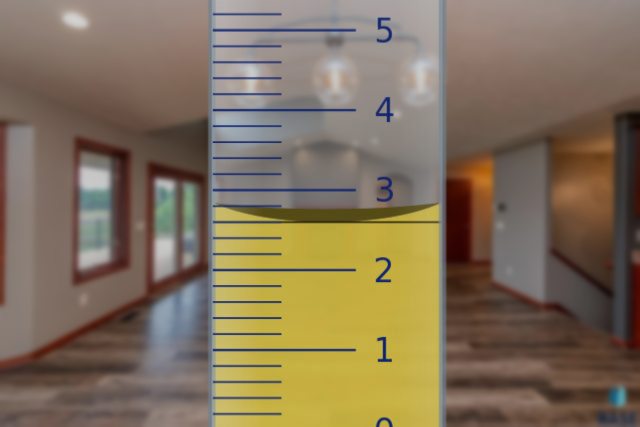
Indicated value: 2.6 mL
